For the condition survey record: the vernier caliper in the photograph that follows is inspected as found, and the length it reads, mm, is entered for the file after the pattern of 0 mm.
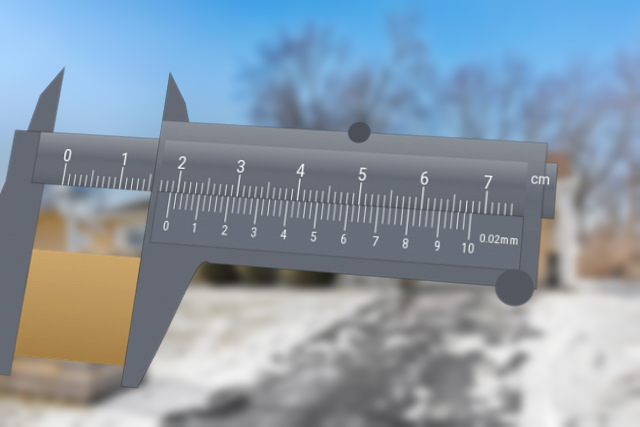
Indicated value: 18.8 mm
